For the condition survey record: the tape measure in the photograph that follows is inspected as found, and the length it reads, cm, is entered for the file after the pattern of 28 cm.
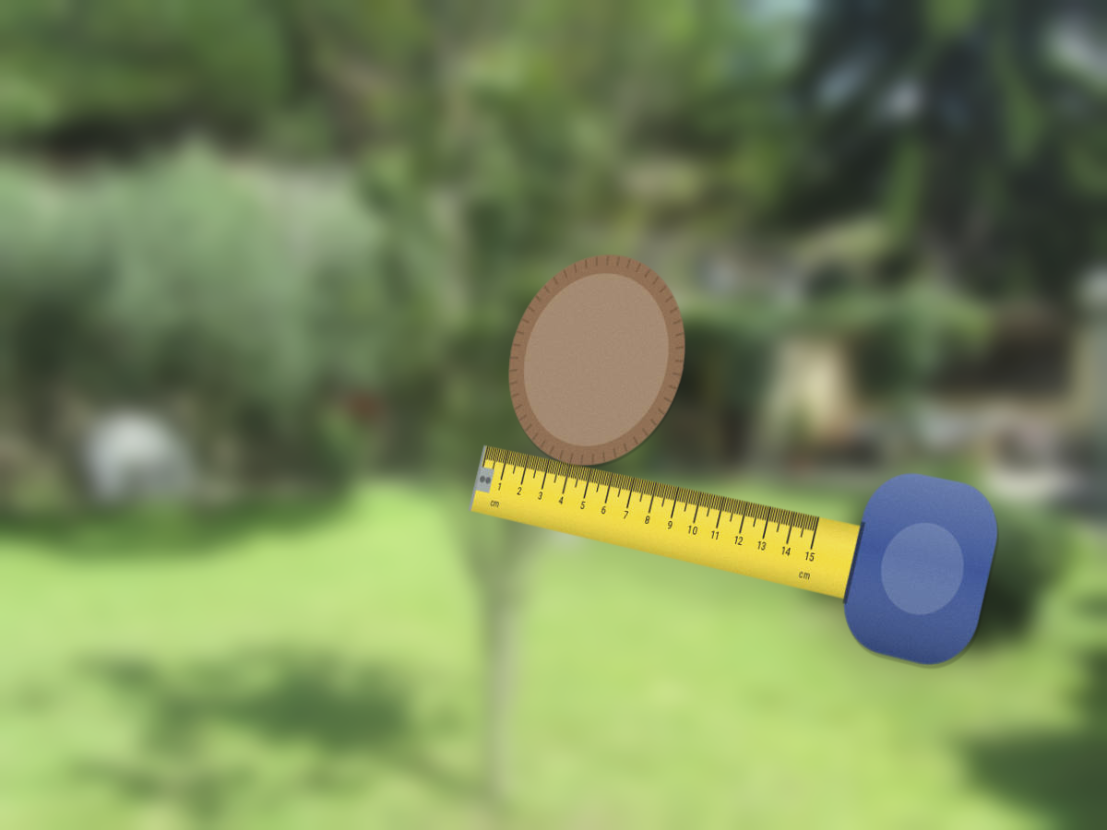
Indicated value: 8 cm
